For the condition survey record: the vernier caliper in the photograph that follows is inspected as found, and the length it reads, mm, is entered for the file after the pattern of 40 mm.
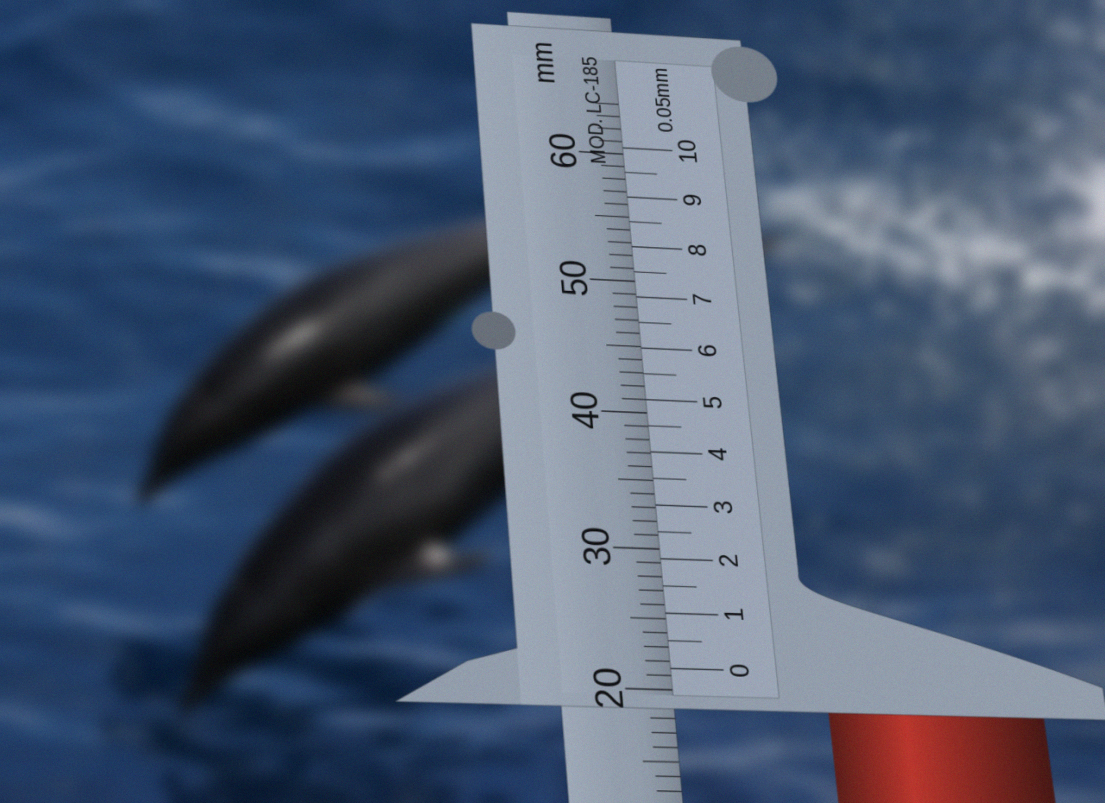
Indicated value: 21.5 mm
